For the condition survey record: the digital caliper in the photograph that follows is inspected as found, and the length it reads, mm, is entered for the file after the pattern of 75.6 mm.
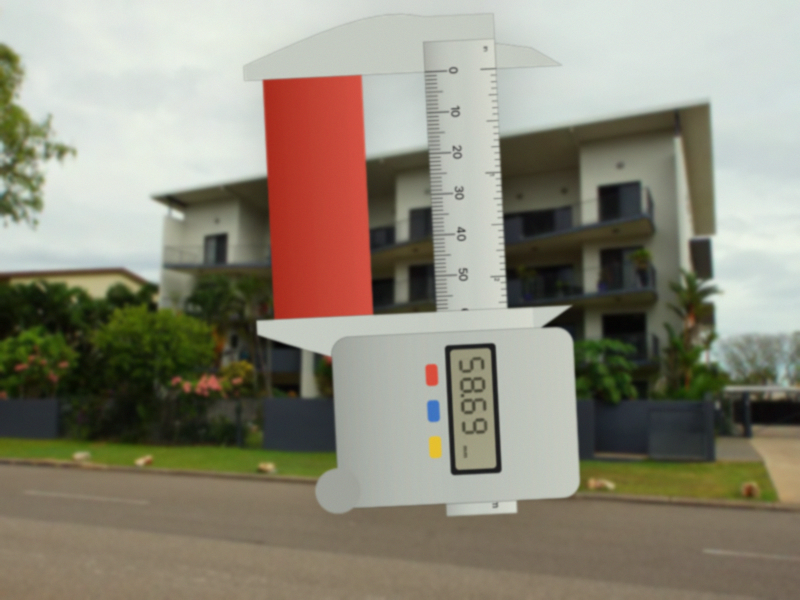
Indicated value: 58.69 mm
